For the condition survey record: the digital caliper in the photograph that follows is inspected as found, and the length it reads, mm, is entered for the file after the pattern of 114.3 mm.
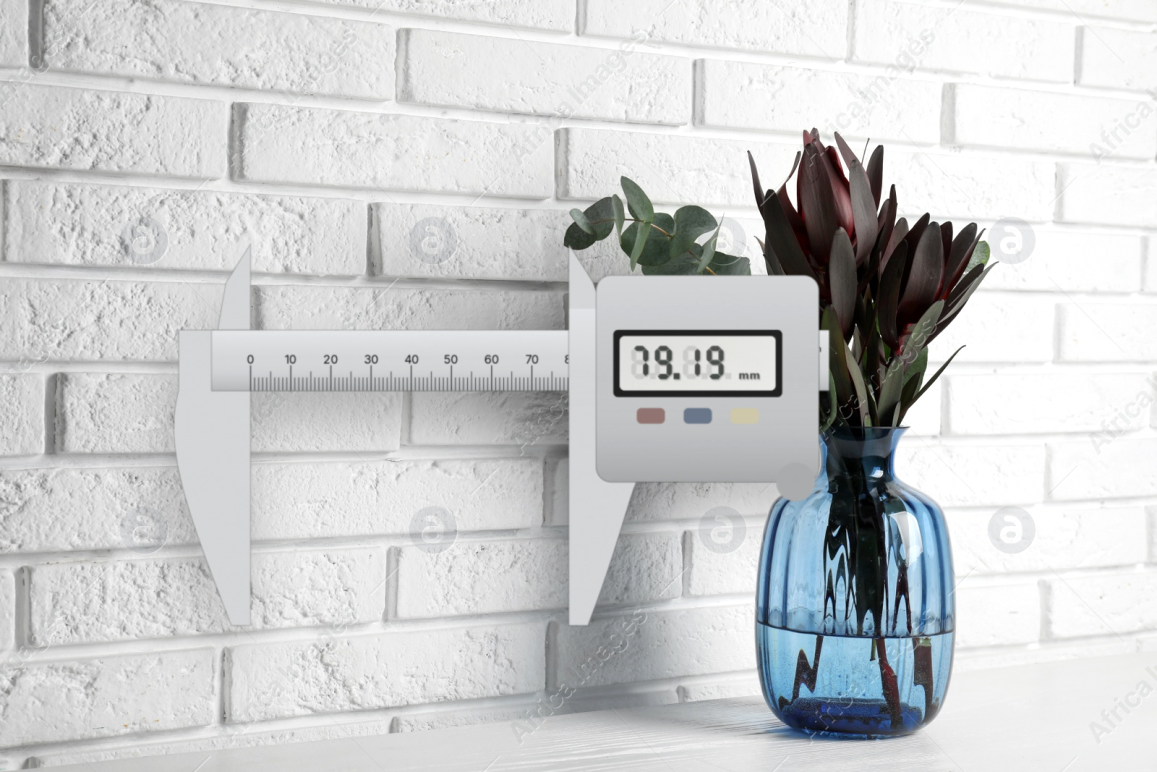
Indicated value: 79.19 mm
